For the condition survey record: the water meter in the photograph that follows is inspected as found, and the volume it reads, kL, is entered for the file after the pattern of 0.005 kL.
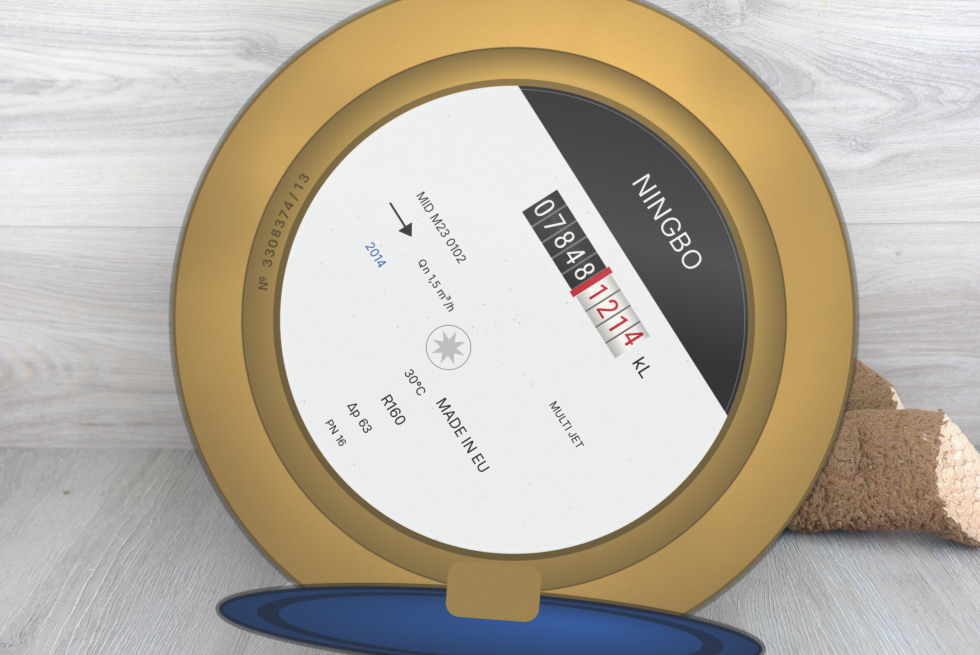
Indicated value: 7848.1214 kL
